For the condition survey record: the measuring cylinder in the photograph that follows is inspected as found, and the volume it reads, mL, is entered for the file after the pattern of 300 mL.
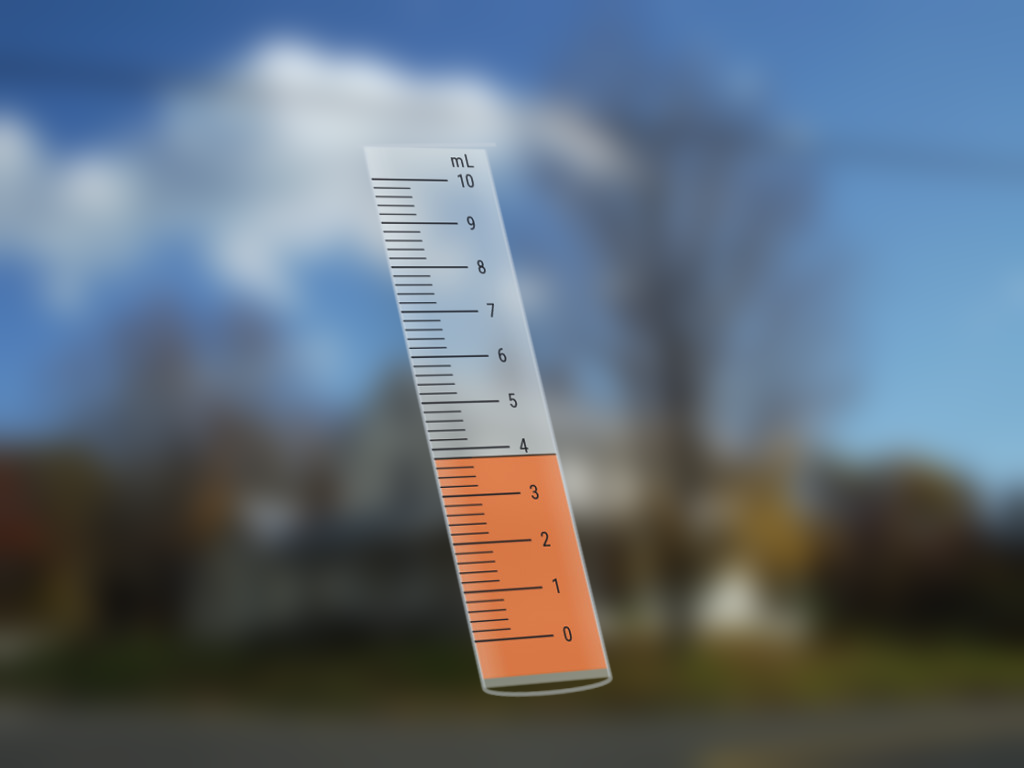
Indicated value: 3.8 mL
